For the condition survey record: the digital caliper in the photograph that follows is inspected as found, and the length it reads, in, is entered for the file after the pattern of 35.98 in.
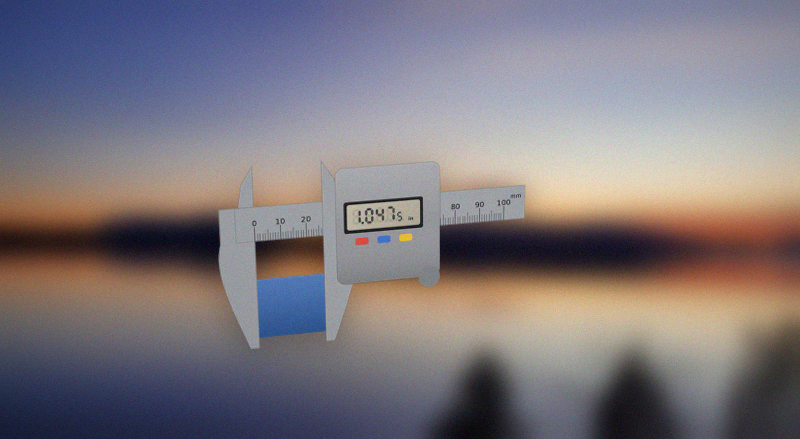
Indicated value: 1.0475 in
